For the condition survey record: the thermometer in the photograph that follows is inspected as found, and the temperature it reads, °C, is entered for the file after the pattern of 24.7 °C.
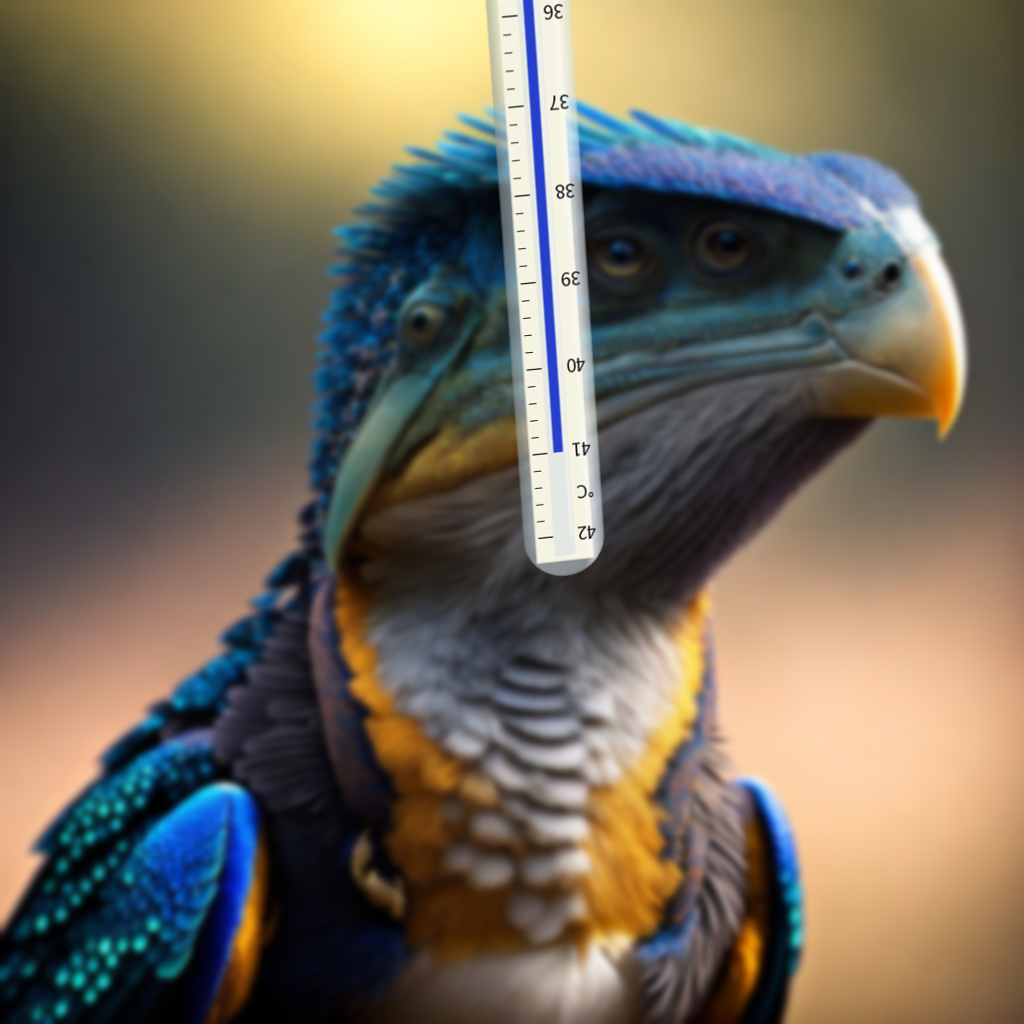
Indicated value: 41 °C
